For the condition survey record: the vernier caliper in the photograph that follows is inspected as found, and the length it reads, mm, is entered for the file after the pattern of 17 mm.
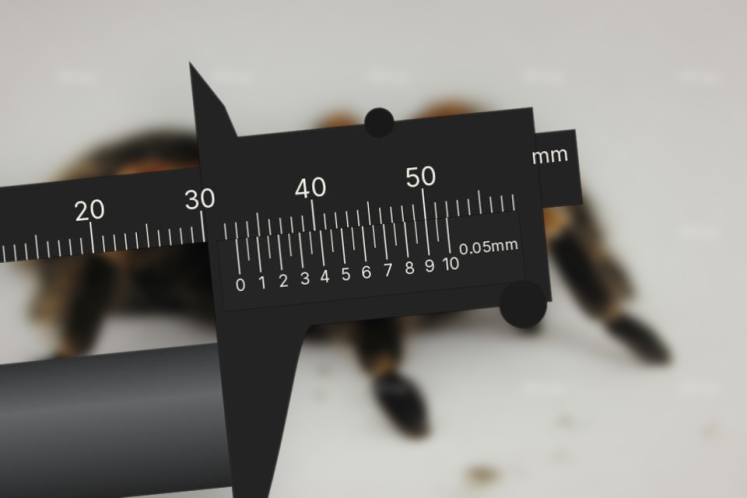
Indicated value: 32.9 mm
